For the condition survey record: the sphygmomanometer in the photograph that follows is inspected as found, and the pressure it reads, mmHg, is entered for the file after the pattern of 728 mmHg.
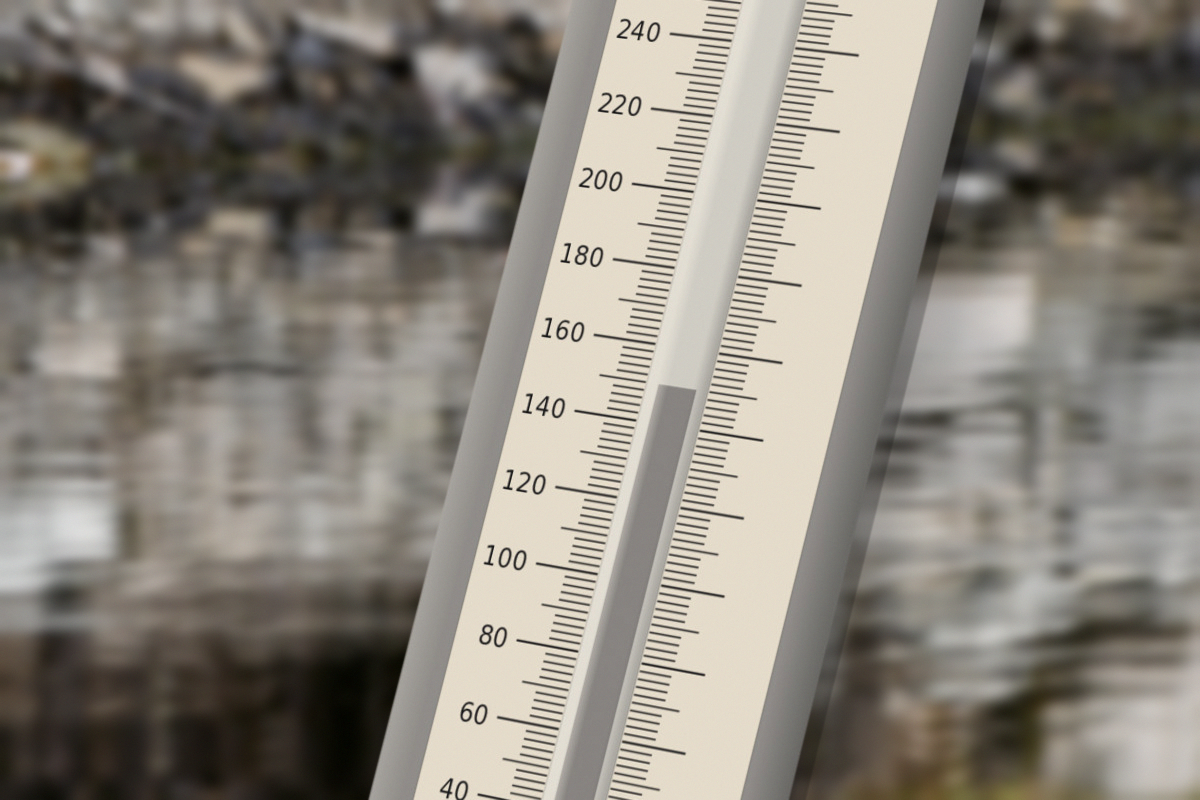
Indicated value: 150 mmHg
